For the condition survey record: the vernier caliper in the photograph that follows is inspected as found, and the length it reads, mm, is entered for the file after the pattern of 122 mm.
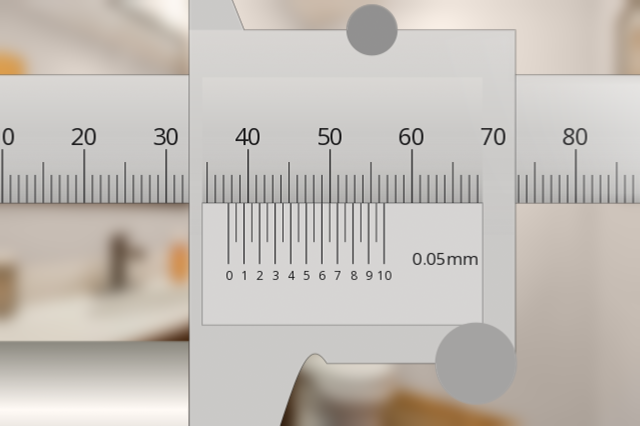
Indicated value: 37.6 mm
